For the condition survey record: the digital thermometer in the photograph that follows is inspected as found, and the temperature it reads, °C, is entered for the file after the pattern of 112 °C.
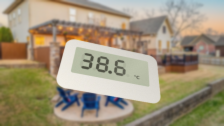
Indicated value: 38.6 °C
